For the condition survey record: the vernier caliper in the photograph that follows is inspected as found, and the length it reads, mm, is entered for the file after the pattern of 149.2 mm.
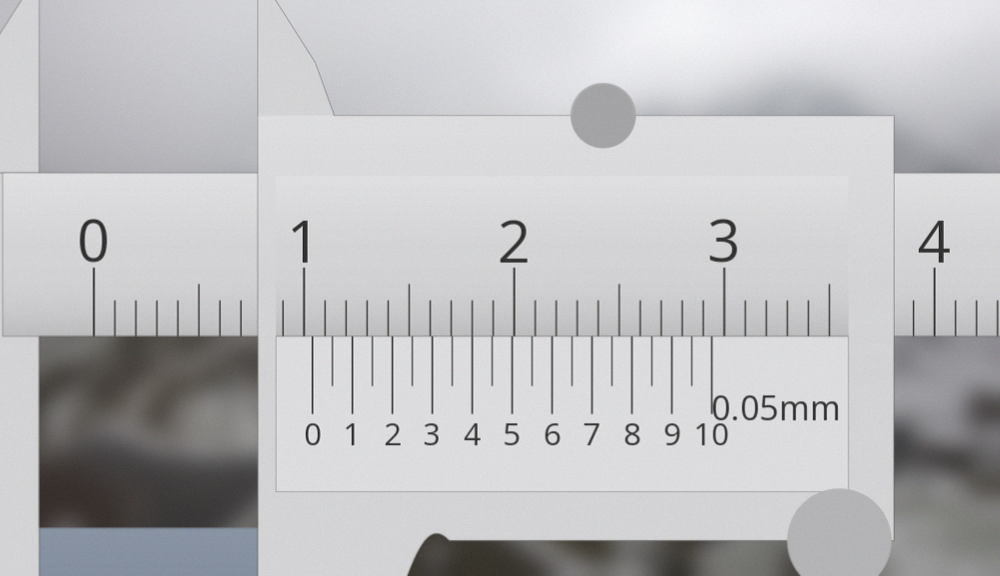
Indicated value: 10.4 mm
